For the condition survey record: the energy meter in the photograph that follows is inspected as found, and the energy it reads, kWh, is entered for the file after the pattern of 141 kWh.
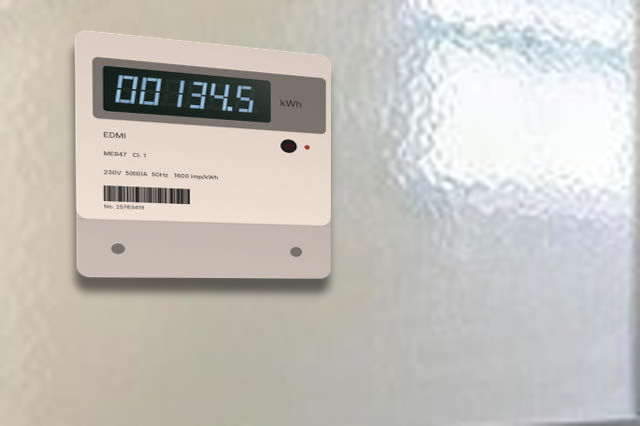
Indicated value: 134.5 kWh
